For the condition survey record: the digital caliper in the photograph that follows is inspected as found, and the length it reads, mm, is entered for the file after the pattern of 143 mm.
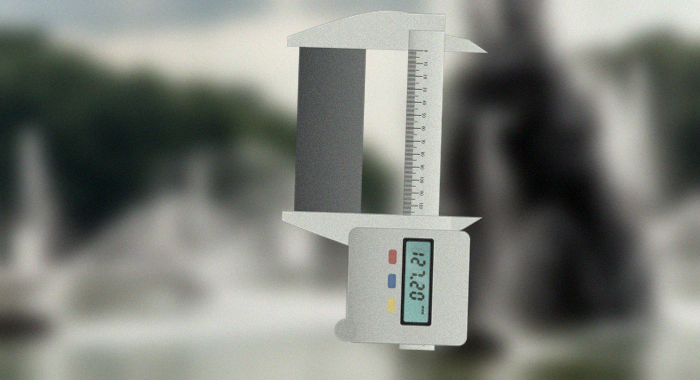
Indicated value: 127.20 mm
